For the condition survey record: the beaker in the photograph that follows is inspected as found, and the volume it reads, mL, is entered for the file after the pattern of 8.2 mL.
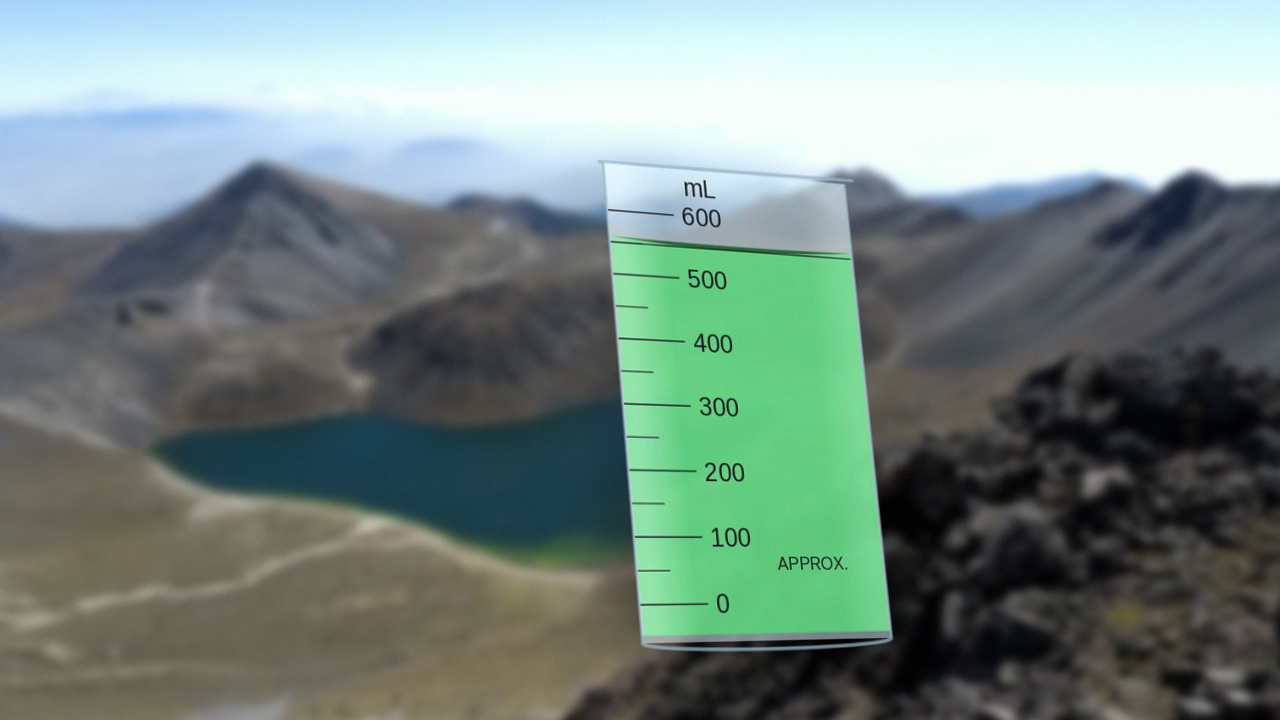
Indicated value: 550 mL
